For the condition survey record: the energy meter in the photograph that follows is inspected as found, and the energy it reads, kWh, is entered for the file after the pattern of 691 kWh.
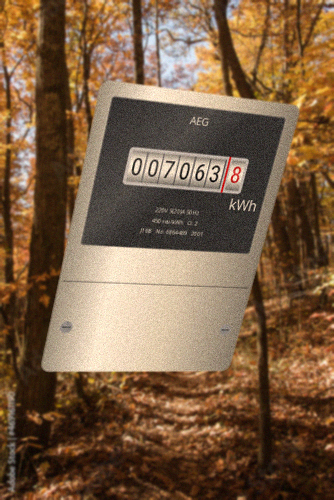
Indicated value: 7063.8 kWh
